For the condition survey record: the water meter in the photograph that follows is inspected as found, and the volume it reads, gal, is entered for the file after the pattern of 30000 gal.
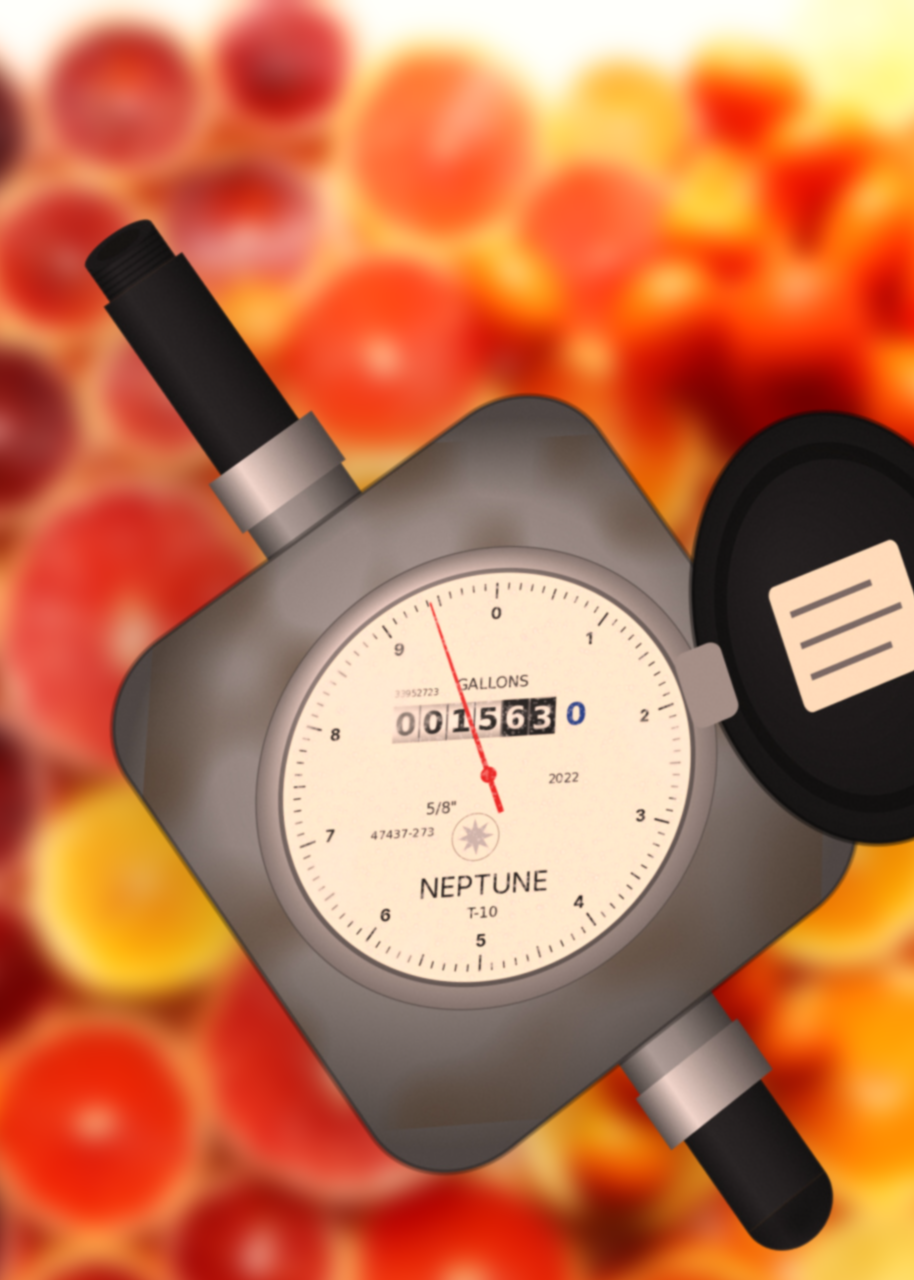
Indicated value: 15629.4 gal
